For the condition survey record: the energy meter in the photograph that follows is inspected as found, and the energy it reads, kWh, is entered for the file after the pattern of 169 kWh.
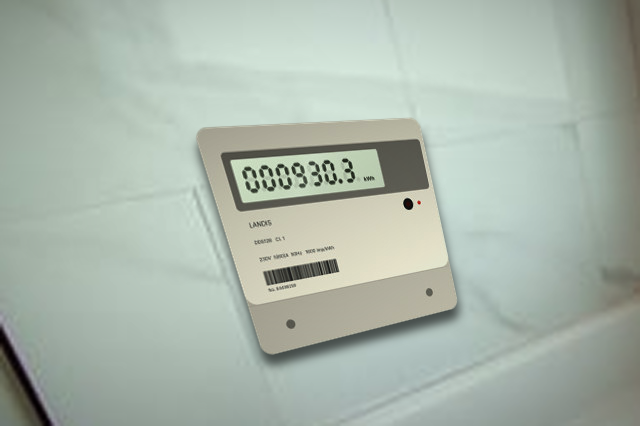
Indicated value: 930.3 kWh
